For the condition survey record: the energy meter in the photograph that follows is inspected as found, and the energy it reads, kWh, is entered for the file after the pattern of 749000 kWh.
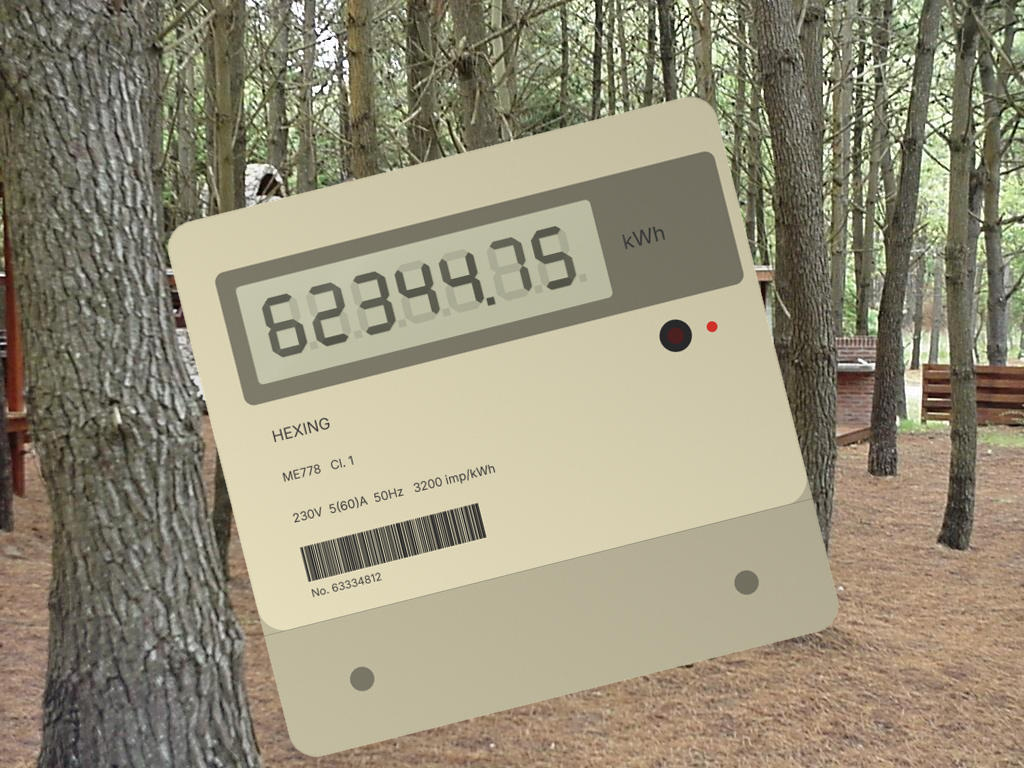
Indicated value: 62344.75 kWh
